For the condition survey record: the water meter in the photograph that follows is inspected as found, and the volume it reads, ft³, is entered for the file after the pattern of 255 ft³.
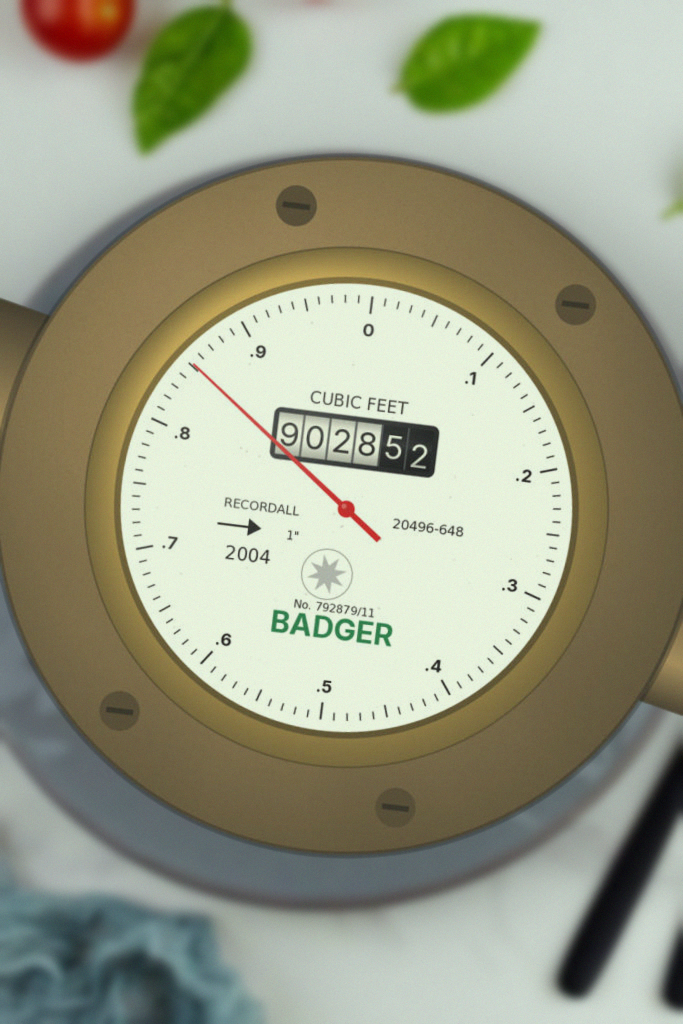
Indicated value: 902851.85 ft³
